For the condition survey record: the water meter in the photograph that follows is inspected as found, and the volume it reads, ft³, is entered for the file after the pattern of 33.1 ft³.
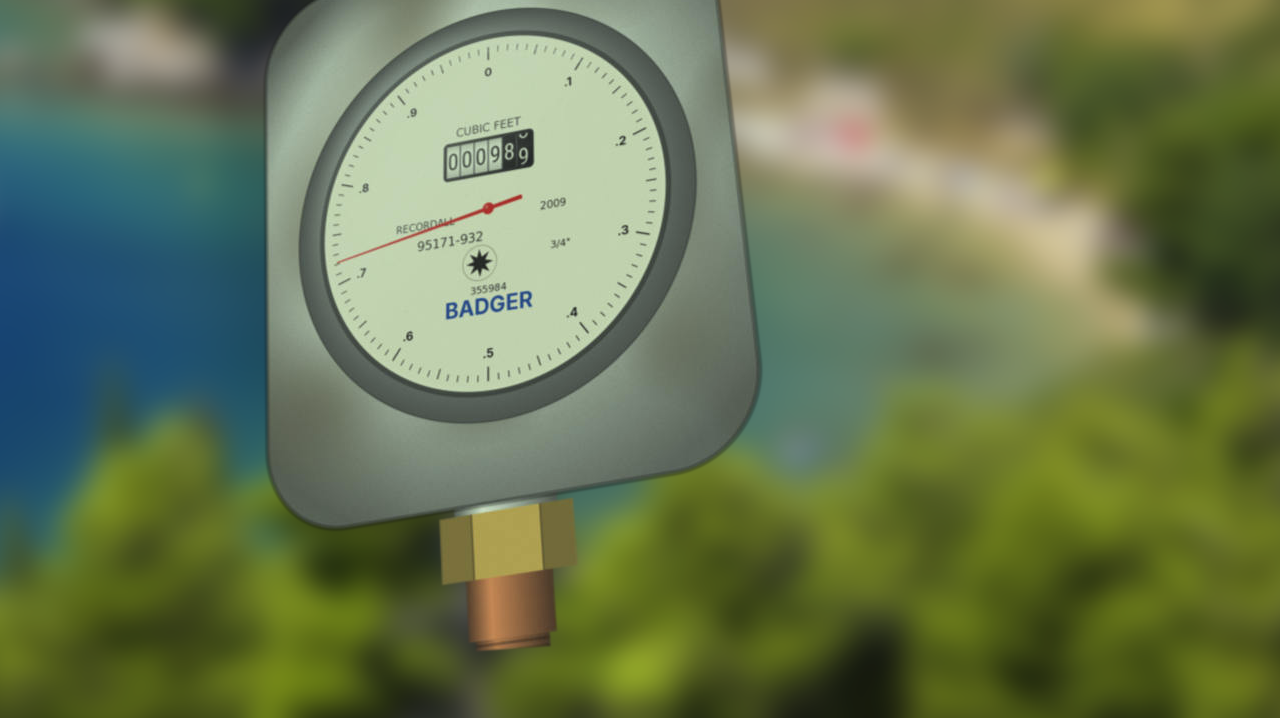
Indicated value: 988.72 ft³
